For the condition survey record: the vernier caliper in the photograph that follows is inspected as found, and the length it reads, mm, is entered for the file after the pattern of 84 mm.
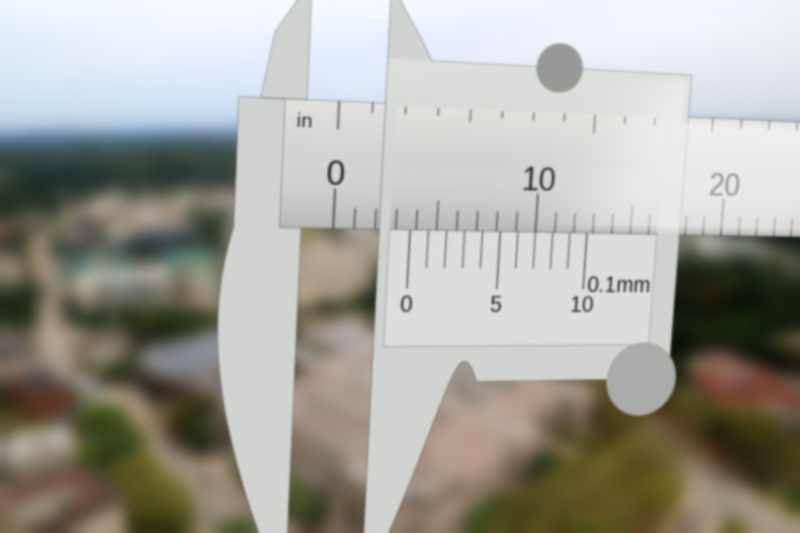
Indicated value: 3.7 mm
